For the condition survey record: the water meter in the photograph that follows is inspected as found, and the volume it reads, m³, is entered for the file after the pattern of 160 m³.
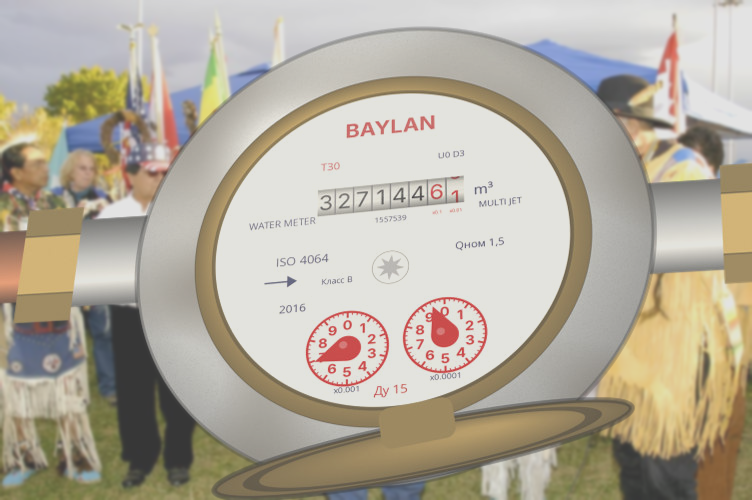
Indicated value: 327144.6069 m³
